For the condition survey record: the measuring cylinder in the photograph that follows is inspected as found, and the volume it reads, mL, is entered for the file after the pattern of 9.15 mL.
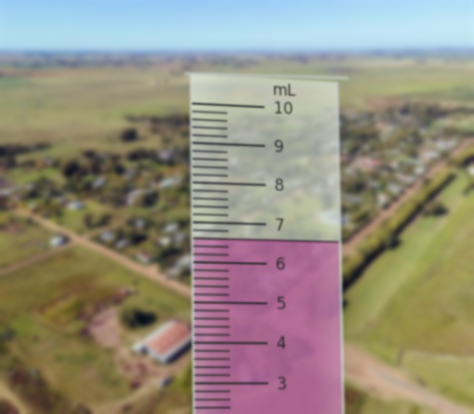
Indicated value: 6.6 mL
